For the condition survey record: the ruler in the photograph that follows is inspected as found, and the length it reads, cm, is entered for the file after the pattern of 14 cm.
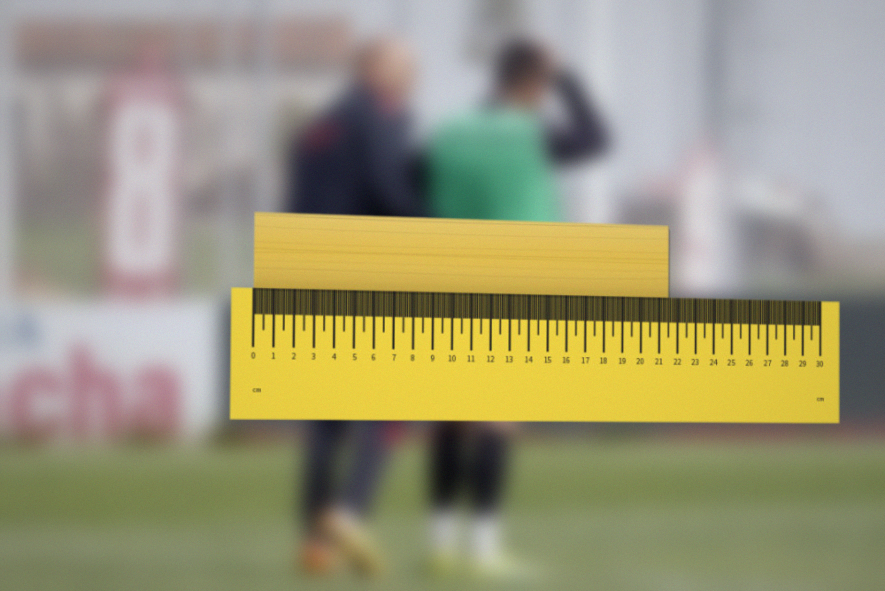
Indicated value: 21.5 cm
